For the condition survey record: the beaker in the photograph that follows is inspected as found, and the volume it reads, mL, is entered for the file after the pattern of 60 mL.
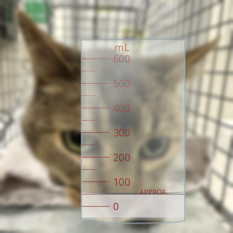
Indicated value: 50 mL
